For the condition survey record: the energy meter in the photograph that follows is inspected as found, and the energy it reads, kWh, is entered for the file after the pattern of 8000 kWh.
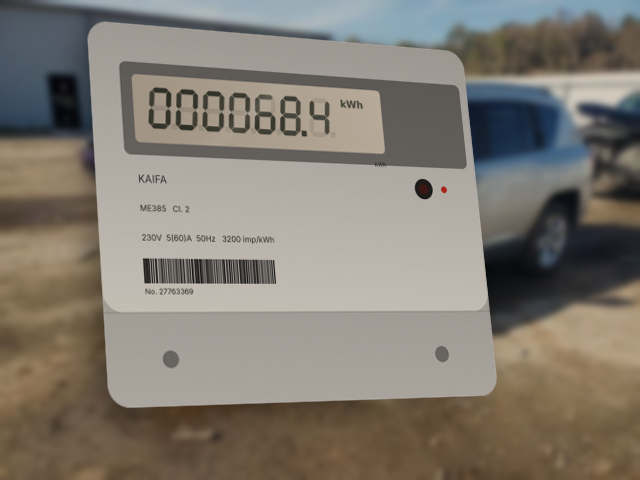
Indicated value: 68.4 kWh
